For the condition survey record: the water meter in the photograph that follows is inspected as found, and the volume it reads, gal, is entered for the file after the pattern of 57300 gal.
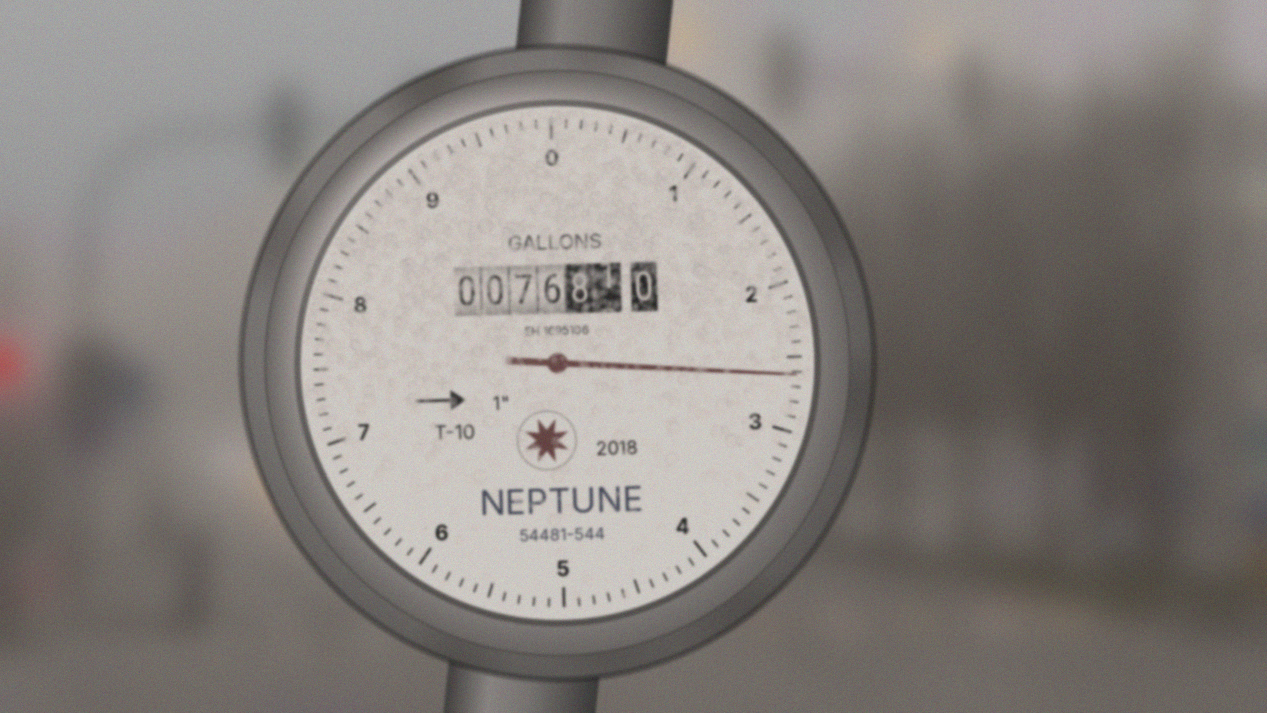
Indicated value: 76812.6 gal
